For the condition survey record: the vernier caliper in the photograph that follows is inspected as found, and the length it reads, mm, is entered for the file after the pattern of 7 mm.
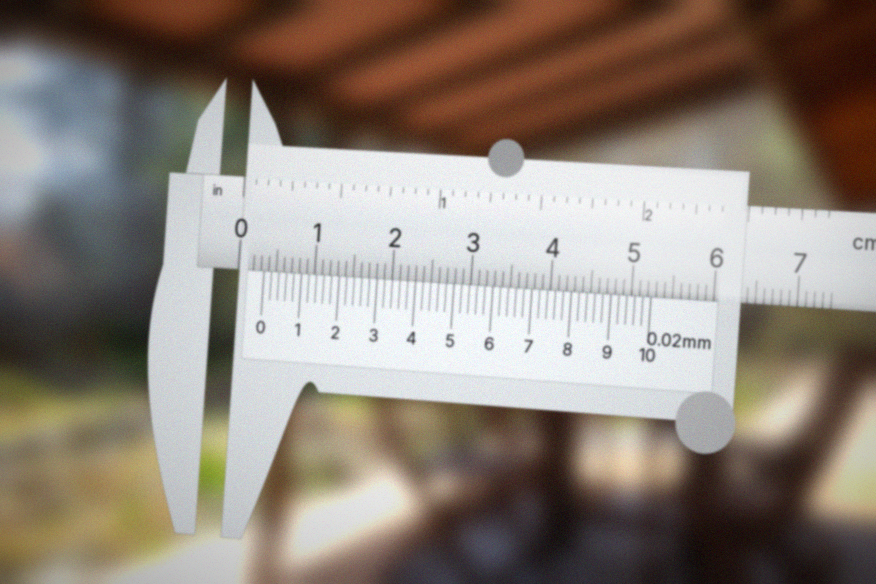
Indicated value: 3.4 mm
